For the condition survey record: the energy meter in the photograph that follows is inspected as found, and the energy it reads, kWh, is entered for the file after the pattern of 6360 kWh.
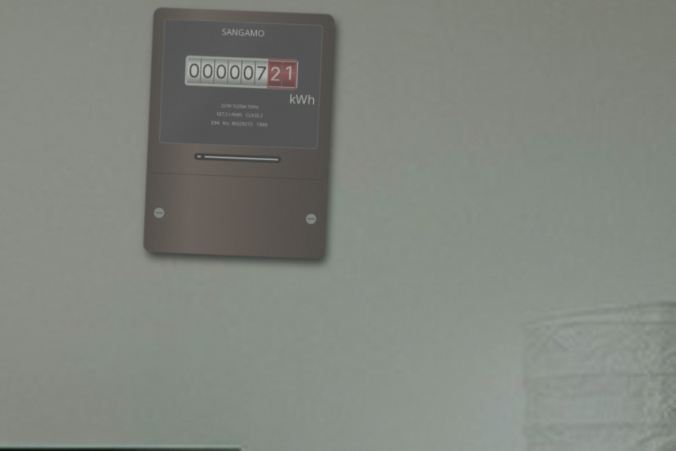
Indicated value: 7.21 kWh
